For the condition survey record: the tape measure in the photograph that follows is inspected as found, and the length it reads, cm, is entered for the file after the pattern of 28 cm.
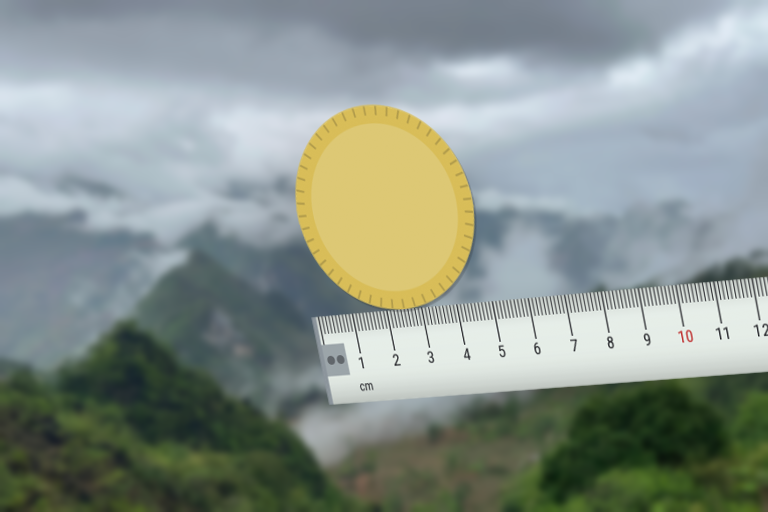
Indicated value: 5 cm
